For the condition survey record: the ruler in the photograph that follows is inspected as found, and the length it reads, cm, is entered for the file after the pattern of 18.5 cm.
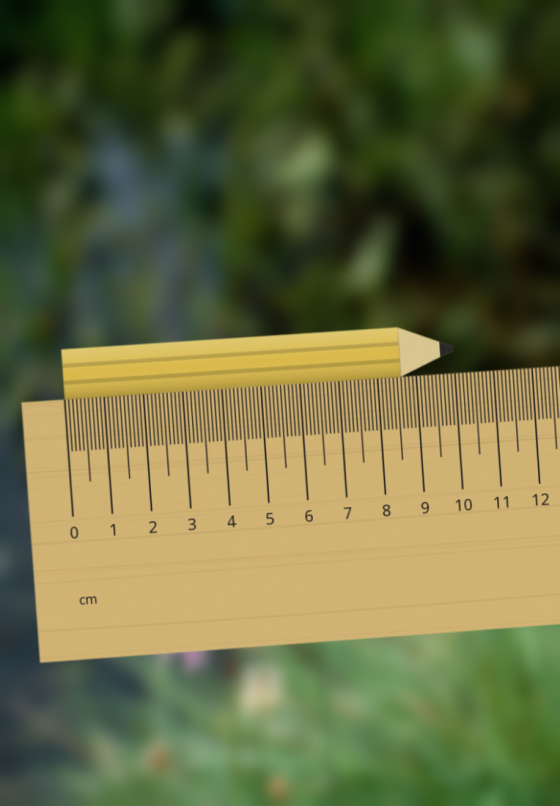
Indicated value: 10 cm
